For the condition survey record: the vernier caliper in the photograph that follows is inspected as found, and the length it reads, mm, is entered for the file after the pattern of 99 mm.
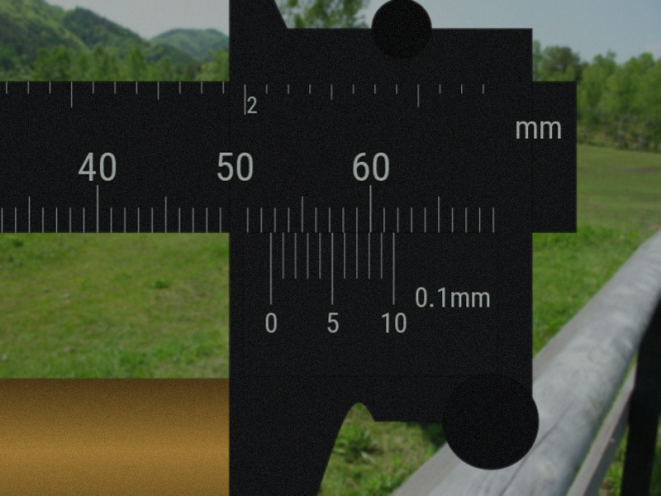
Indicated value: 52.7 mm
